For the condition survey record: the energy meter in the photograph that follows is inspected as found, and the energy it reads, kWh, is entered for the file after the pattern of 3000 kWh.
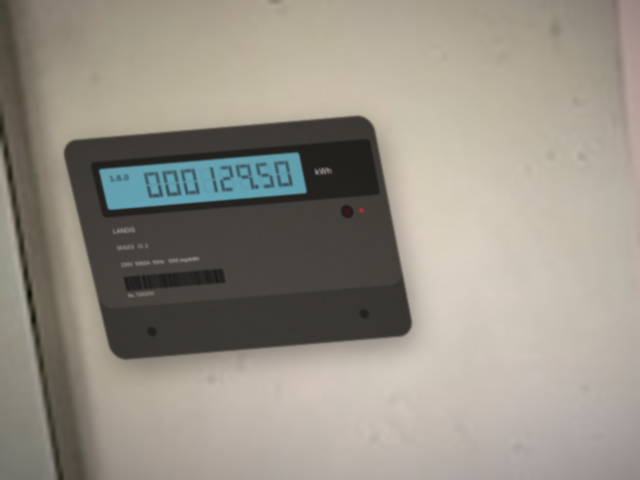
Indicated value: 129.50 kWh
